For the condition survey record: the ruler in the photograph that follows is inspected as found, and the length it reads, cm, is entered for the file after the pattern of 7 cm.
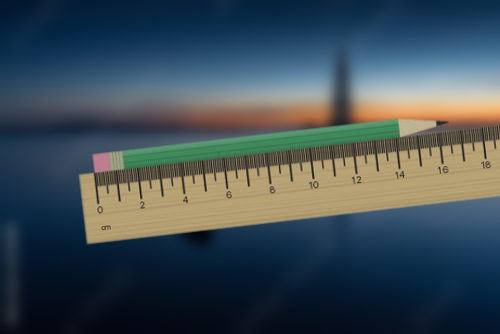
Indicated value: 16.5 cm
